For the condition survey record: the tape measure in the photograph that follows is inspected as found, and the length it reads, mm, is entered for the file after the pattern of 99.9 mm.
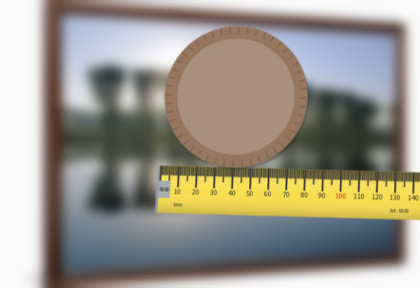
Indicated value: 80 mm
